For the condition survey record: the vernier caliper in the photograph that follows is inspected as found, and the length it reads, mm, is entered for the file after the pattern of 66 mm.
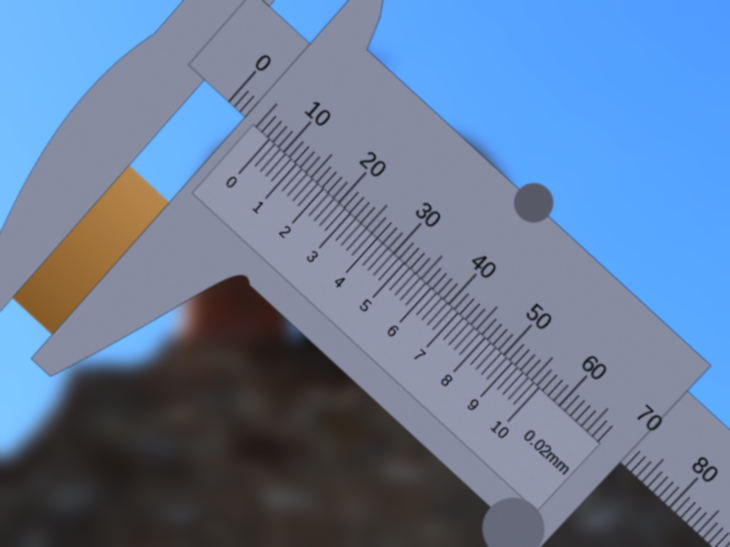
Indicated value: 7.4 mm
